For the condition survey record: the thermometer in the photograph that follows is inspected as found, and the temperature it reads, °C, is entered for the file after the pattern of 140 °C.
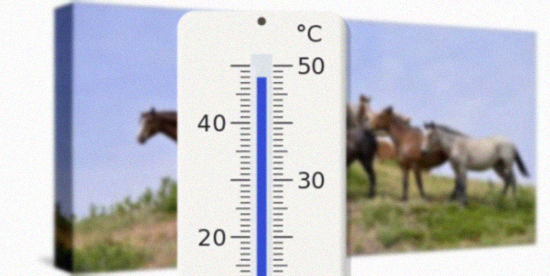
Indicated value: 48 °C
